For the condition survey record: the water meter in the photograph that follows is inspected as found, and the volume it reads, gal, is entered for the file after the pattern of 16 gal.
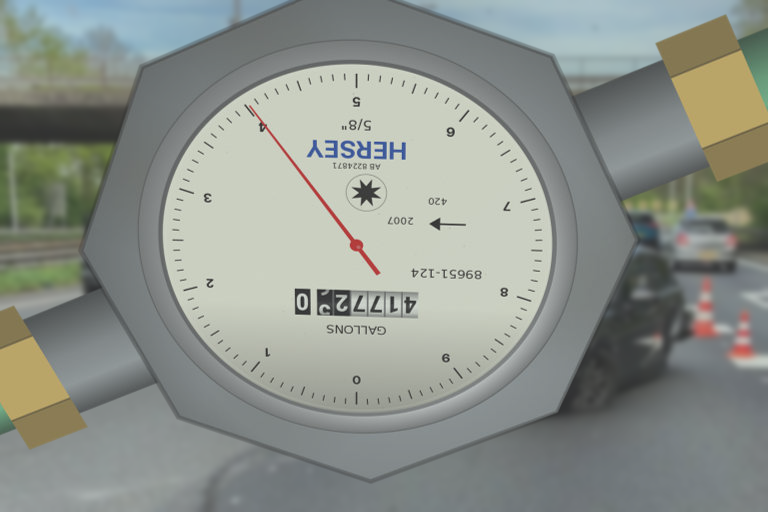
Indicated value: 4177254.0 gal
